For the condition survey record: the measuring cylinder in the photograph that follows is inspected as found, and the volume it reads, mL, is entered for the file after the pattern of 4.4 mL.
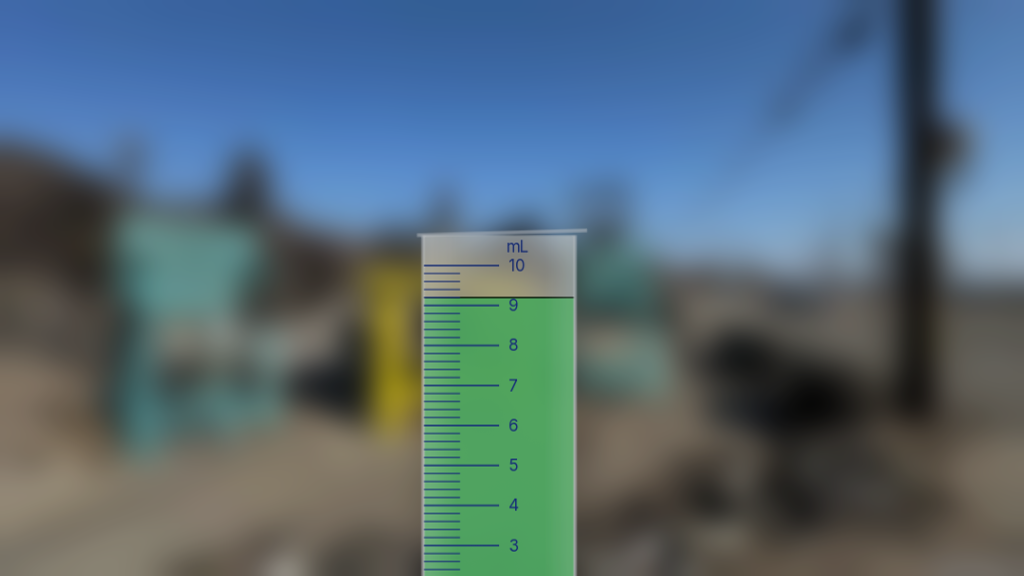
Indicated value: 9.2 mL
